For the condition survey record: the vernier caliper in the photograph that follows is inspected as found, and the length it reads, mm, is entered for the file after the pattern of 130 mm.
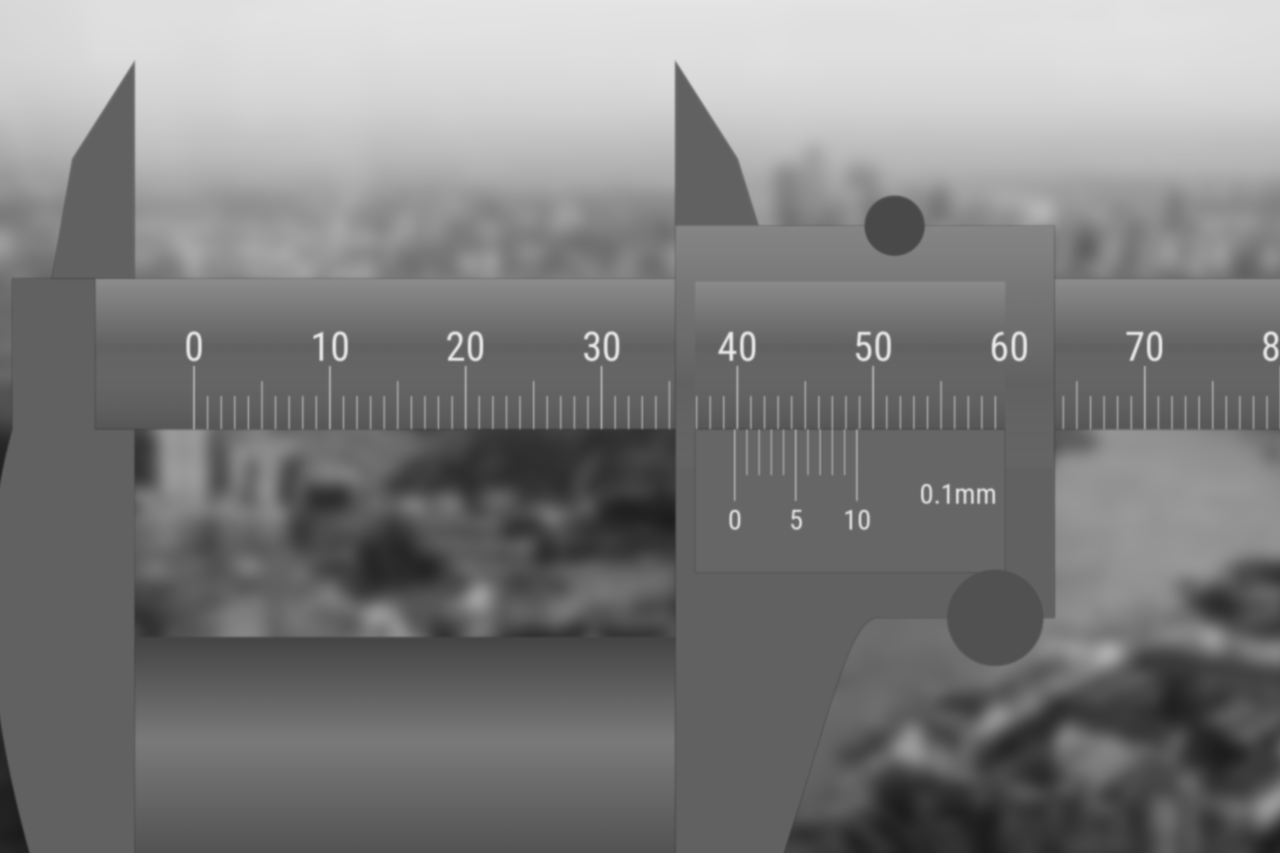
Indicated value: 39.8 mm
